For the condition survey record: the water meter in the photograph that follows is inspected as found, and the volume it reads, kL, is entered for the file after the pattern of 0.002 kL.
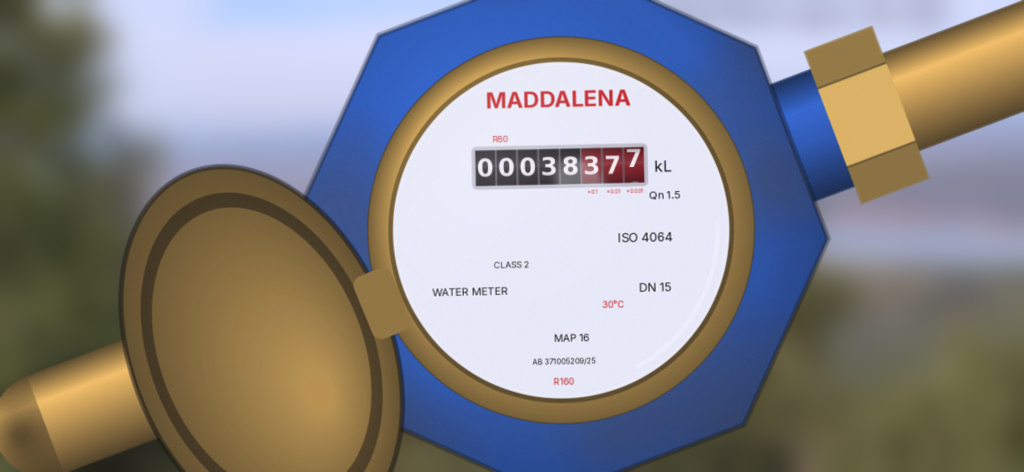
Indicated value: 38.377 kL
